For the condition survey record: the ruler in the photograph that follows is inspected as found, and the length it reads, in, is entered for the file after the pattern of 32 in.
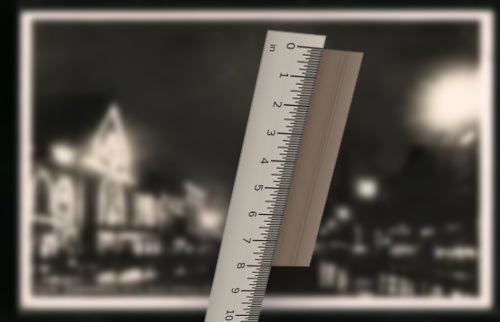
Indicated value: 8 in
